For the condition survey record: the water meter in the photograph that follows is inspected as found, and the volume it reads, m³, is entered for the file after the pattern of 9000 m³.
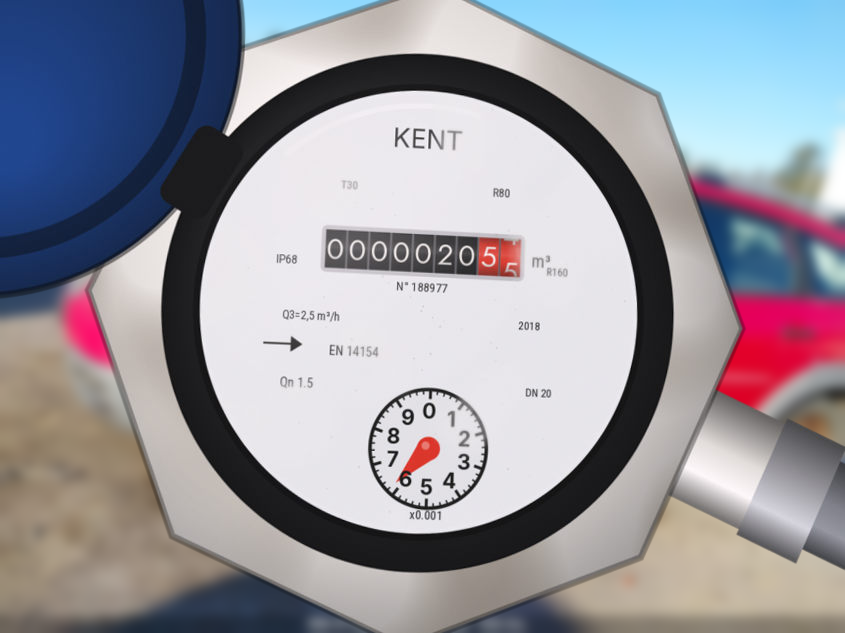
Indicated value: 20.546 m³
